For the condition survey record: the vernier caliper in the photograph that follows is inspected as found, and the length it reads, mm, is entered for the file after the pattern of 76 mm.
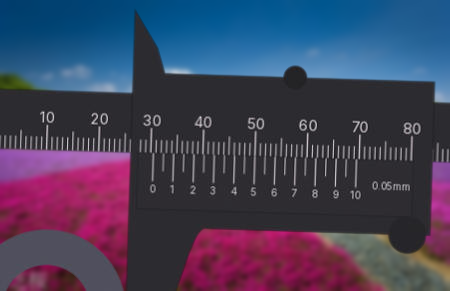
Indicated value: 30.5 mm
